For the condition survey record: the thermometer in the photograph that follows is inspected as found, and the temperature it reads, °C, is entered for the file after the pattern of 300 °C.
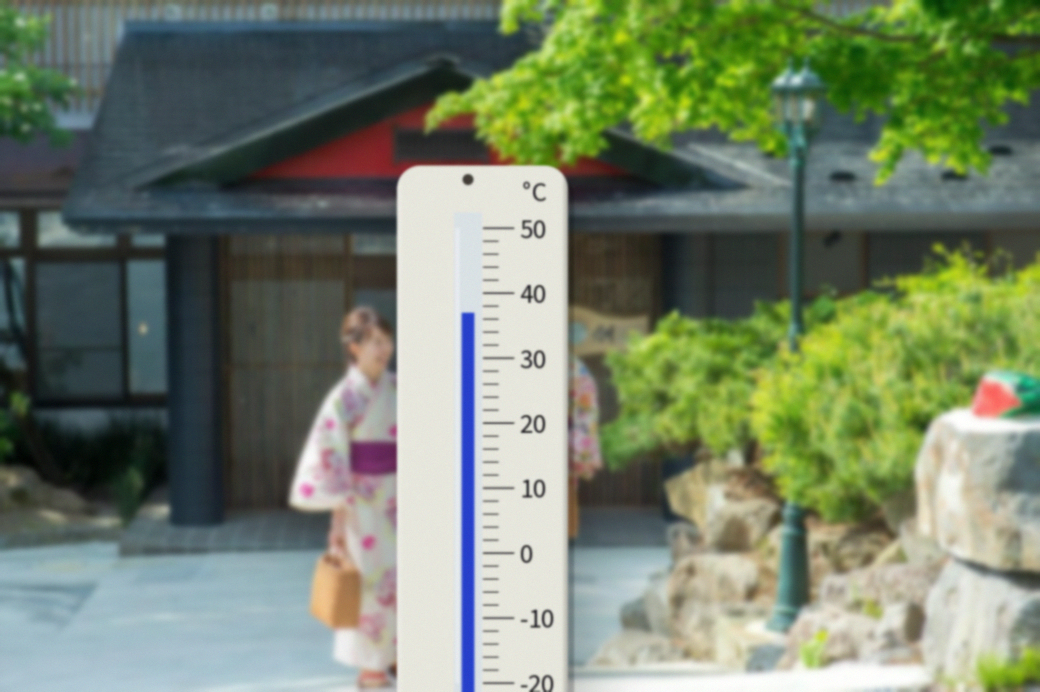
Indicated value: 37 °C
